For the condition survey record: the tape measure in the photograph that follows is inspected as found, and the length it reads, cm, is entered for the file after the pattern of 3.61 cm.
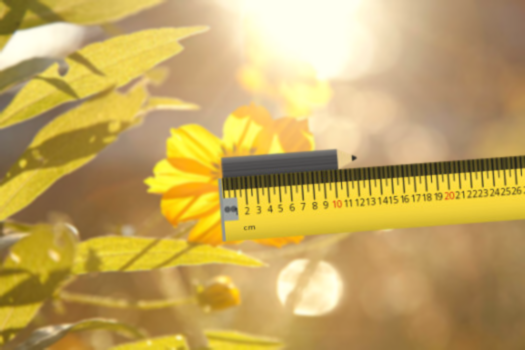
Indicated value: 12 cm
